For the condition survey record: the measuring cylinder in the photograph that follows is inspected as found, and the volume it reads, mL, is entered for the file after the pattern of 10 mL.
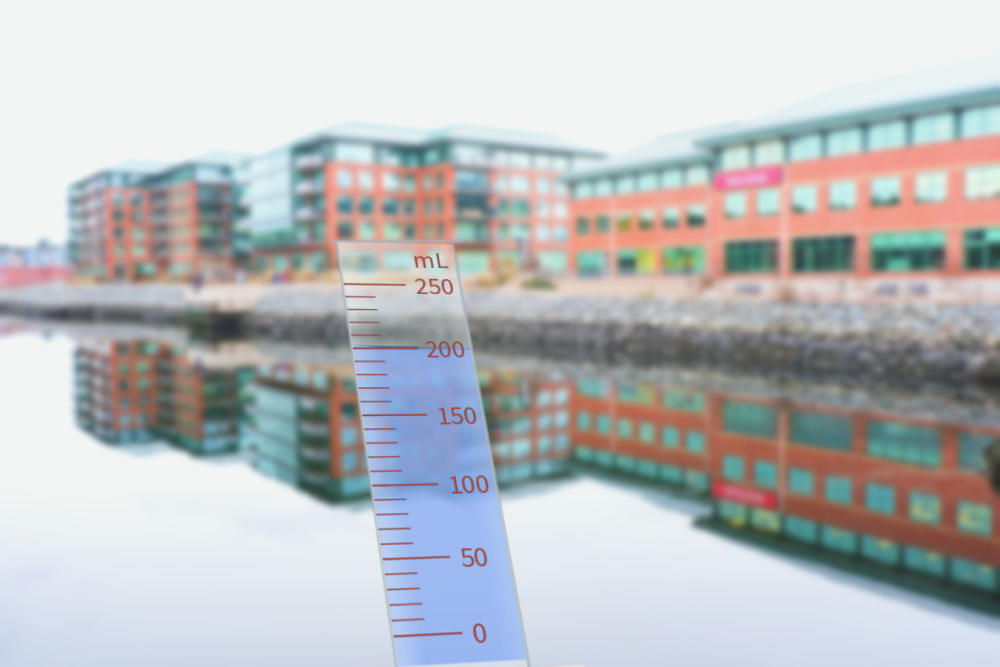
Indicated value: 200 mL
